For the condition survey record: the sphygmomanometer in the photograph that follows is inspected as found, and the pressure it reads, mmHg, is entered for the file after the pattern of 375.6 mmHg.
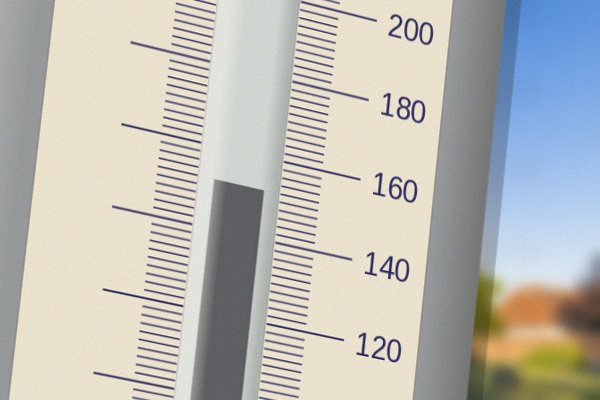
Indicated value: 152 mmHg
